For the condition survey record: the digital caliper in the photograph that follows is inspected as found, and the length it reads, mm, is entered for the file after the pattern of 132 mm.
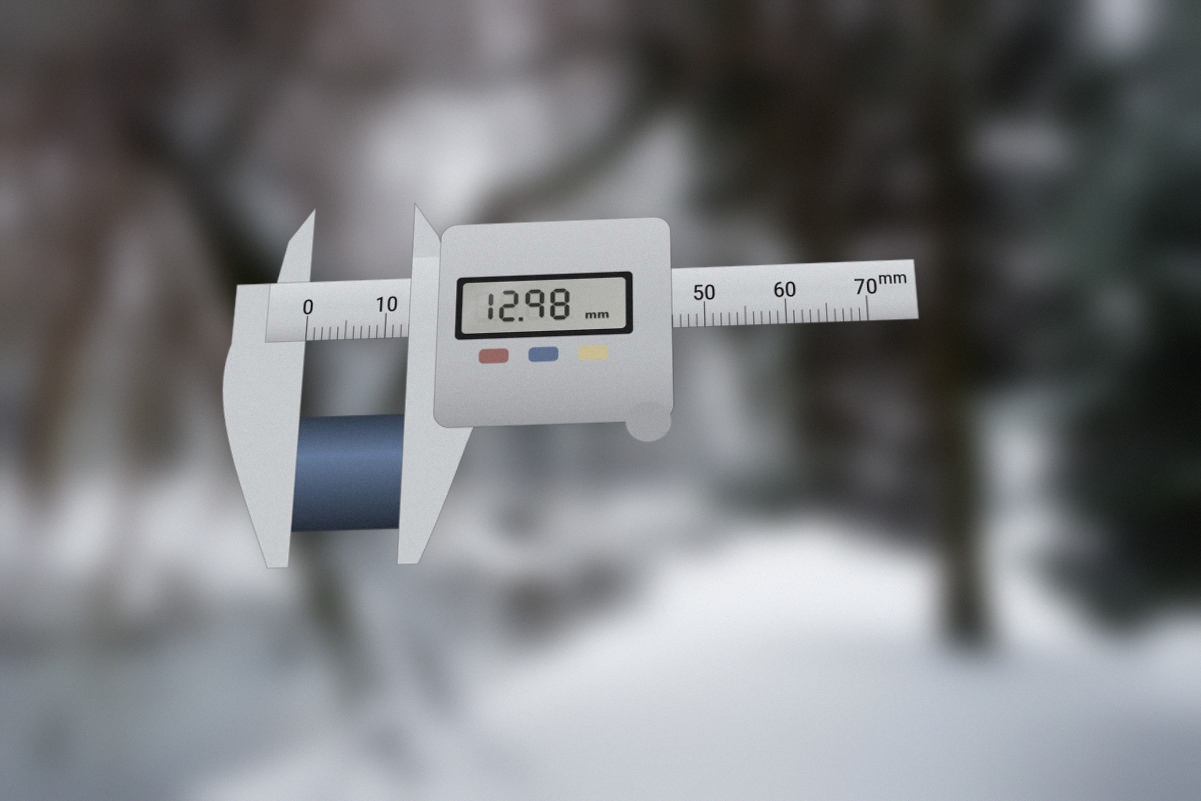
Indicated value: 12.98 mm
